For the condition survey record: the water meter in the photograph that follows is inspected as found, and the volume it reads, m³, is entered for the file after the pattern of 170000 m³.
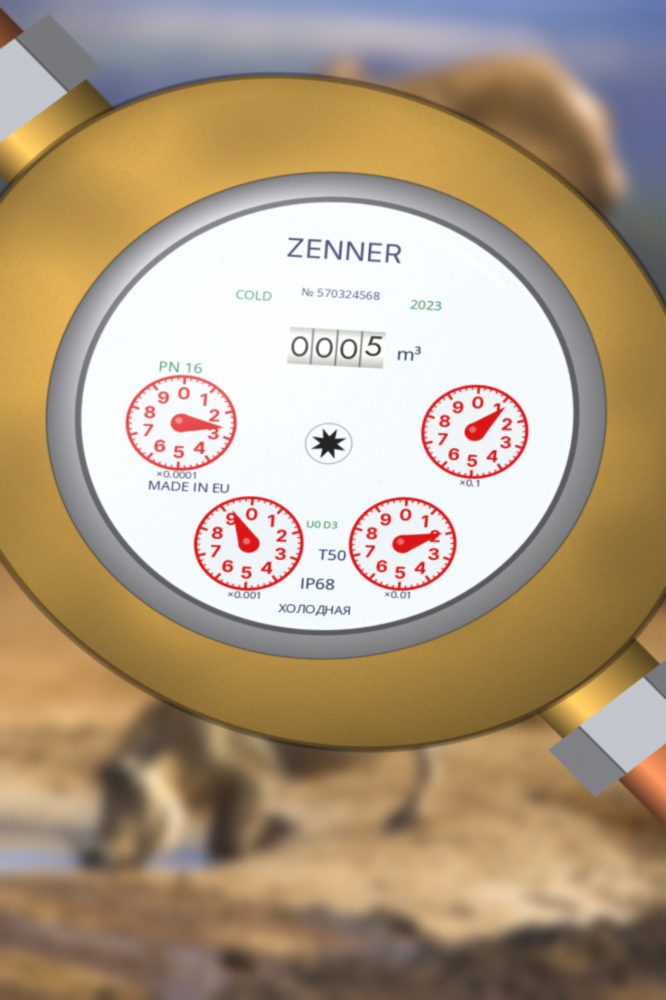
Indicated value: 5.1192 m³
